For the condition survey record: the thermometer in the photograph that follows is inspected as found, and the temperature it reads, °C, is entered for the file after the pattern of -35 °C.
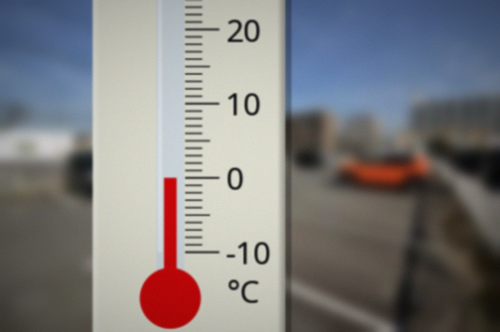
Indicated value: 0 °C
